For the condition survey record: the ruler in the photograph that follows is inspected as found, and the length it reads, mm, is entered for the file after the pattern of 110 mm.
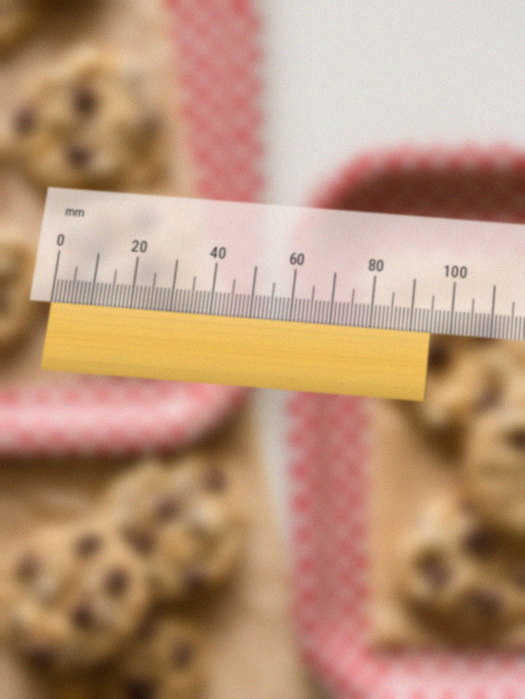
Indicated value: 95 mm
